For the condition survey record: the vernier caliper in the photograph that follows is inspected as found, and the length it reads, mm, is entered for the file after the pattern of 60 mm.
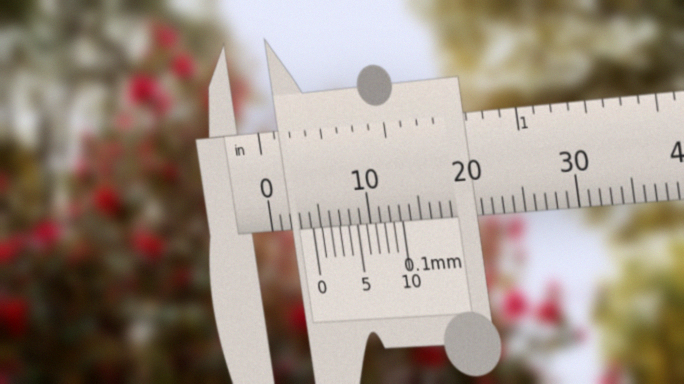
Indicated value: 4.2 mm
